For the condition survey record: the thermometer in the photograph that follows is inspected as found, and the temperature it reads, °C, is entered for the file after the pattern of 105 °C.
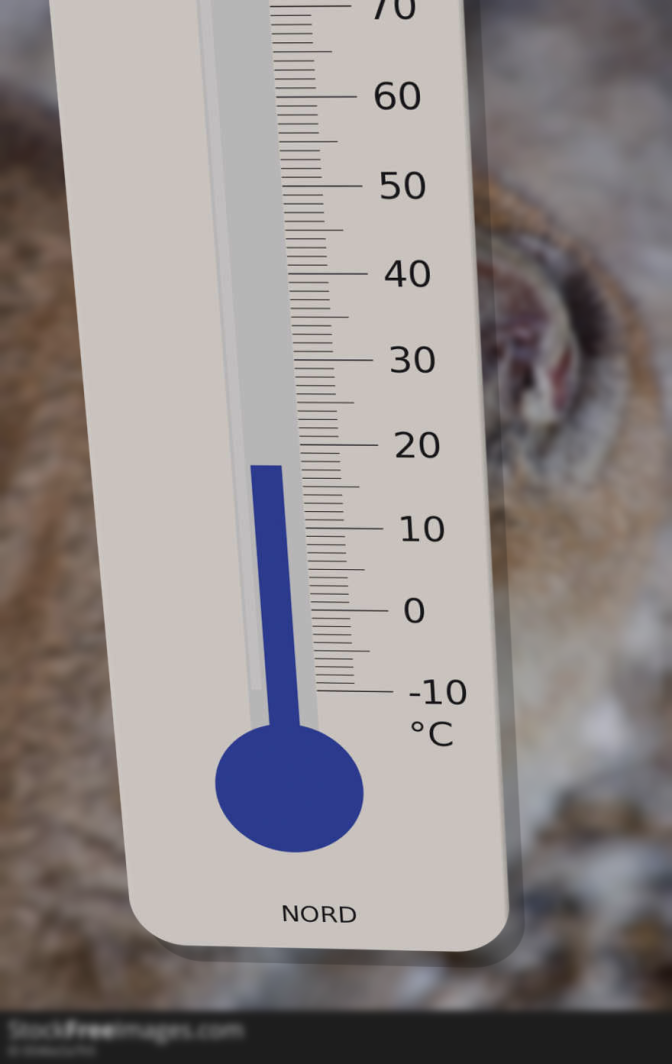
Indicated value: 17.5 °C
